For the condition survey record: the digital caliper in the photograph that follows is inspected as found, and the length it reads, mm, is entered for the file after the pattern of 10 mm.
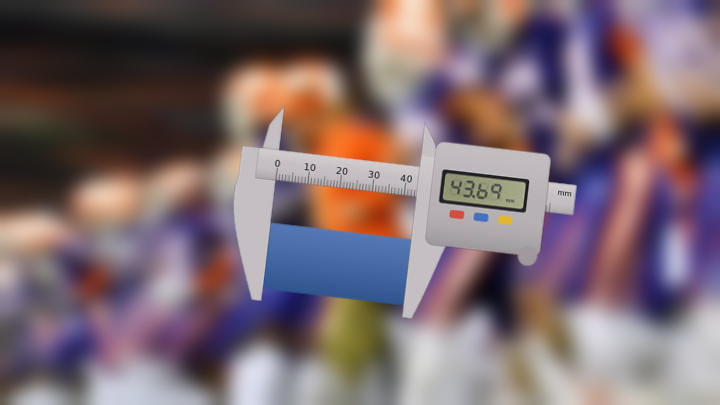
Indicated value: 43.69 mm
